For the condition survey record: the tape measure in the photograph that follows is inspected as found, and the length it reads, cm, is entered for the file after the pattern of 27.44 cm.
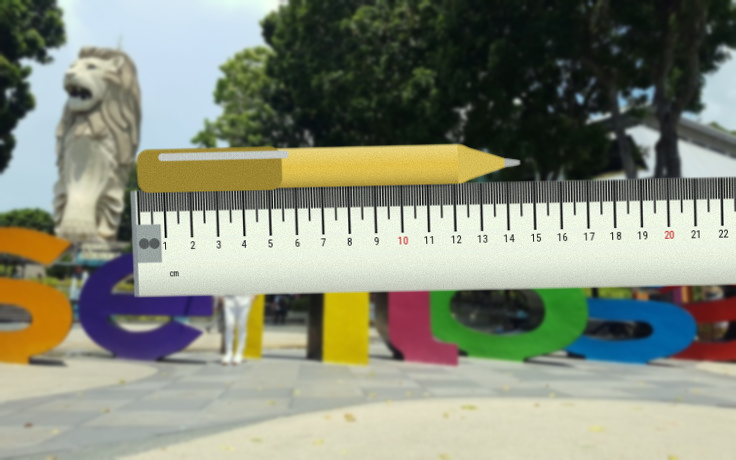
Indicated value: 14.5 cm
